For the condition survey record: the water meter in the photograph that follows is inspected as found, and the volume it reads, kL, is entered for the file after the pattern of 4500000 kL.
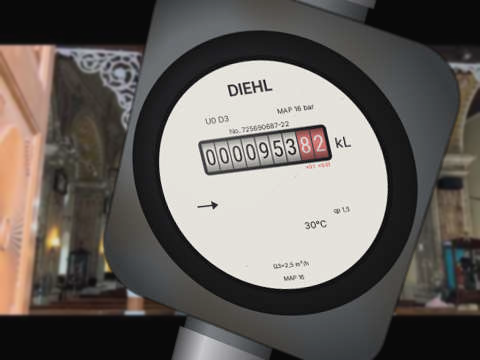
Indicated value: 953.82 kL
